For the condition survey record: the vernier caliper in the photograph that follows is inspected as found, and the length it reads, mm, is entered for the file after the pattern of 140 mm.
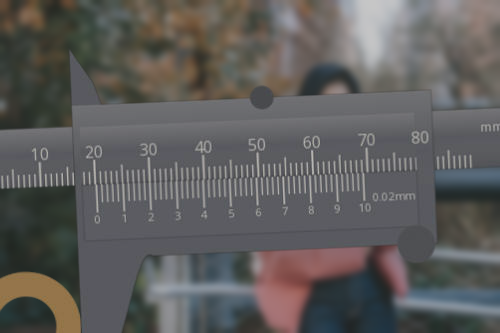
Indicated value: 20.2 mm
